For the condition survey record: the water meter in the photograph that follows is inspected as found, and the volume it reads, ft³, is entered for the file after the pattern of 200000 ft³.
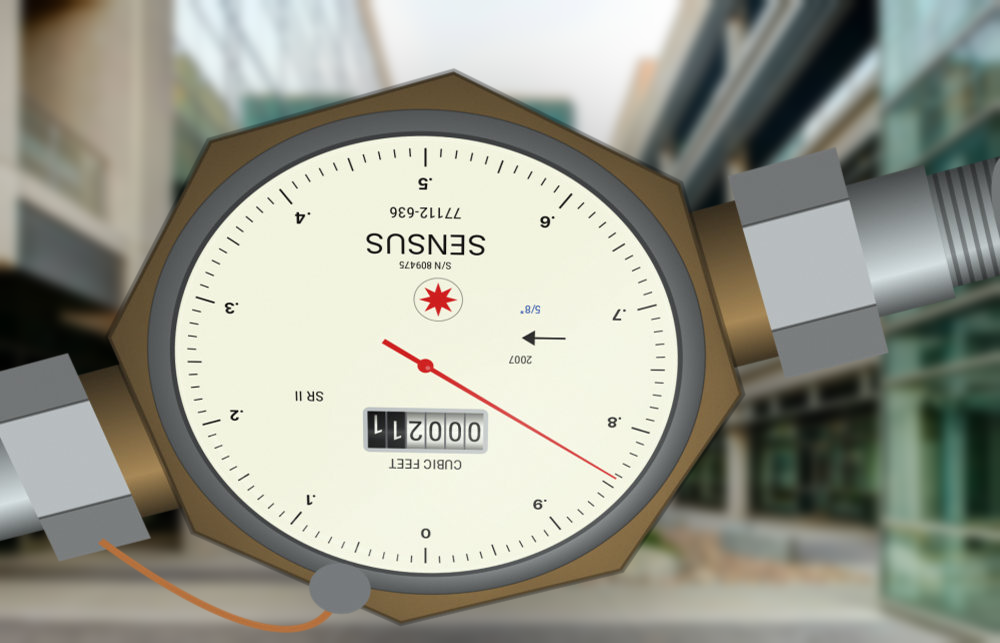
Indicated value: 210.84 ft³
